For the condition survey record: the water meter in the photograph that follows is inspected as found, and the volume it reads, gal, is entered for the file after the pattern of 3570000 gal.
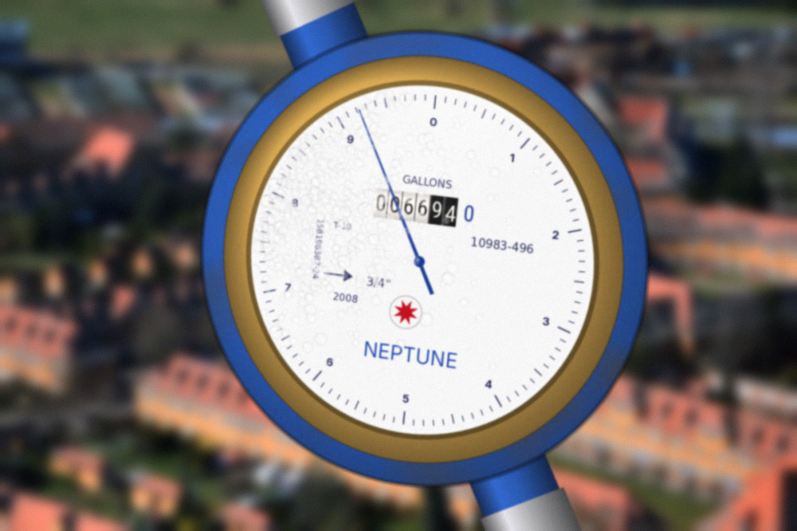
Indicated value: 66939.2 gal
